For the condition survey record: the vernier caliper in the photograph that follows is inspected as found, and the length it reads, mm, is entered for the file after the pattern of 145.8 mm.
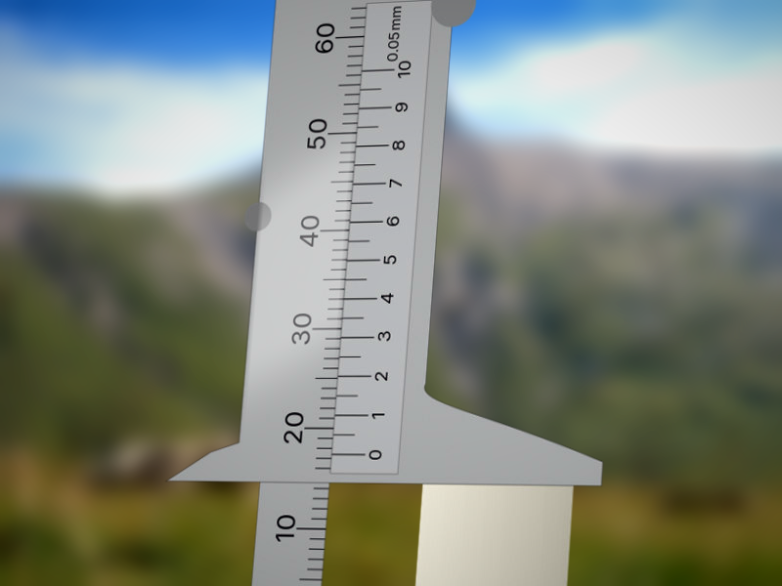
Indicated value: 17.4 mm
